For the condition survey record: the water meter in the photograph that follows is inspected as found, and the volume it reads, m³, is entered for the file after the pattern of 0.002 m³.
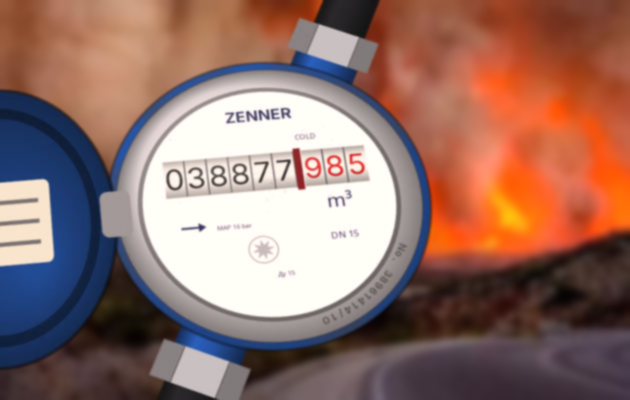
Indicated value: 38877.985 m³
